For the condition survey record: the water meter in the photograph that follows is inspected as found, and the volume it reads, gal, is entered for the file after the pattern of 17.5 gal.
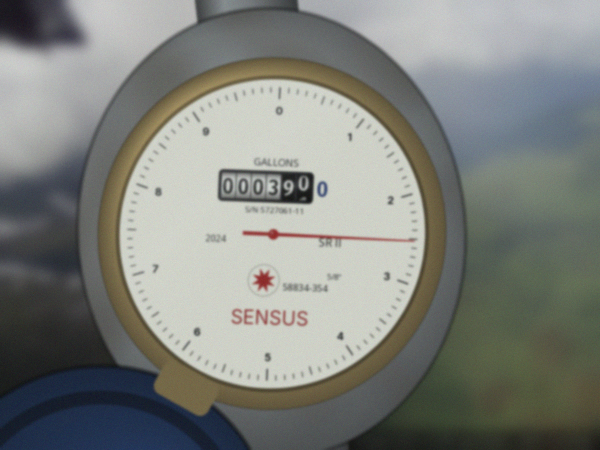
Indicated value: 3902.5 gal
